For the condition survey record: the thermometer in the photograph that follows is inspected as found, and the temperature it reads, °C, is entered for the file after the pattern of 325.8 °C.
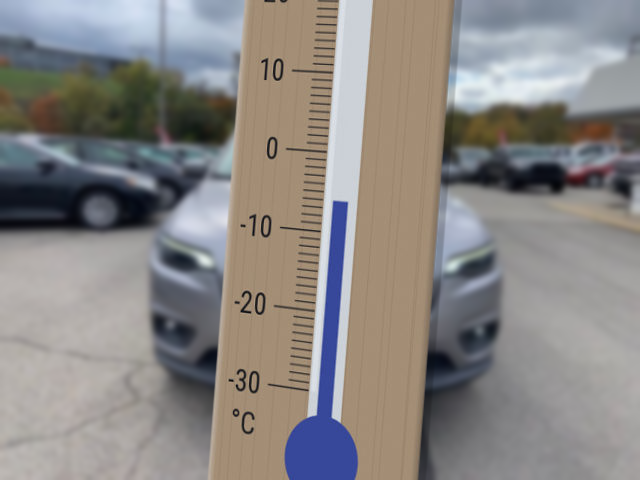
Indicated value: -6 °C
